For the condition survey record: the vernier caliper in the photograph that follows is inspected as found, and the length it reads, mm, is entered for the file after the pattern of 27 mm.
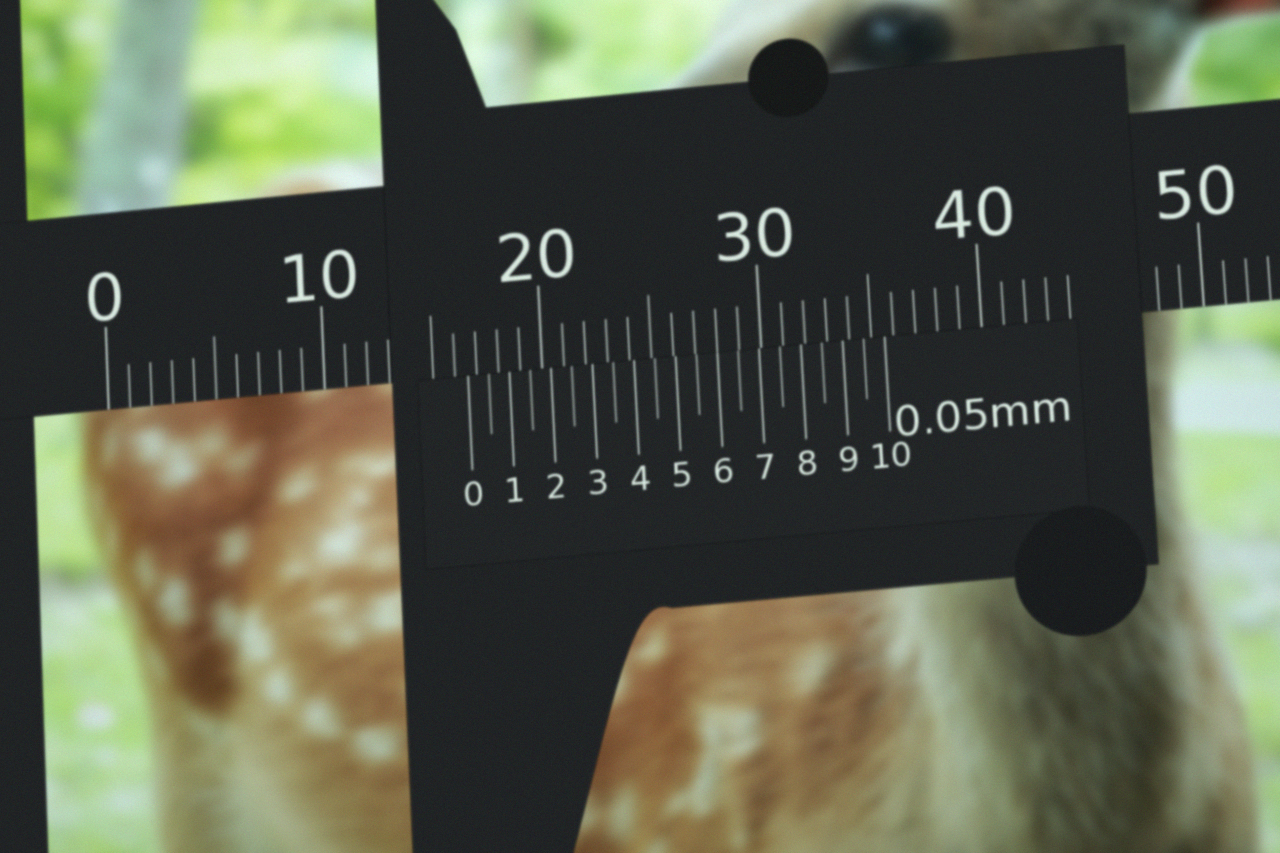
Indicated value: 16.6 mm
